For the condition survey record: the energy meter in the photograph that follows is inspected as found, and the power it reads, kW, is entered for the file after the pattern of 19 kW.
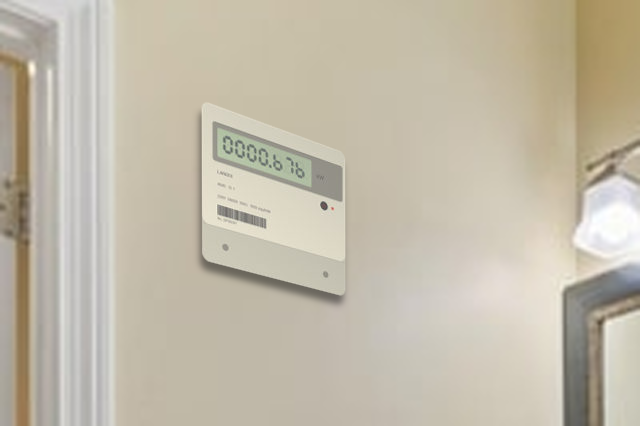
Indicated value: 0.676 kW
